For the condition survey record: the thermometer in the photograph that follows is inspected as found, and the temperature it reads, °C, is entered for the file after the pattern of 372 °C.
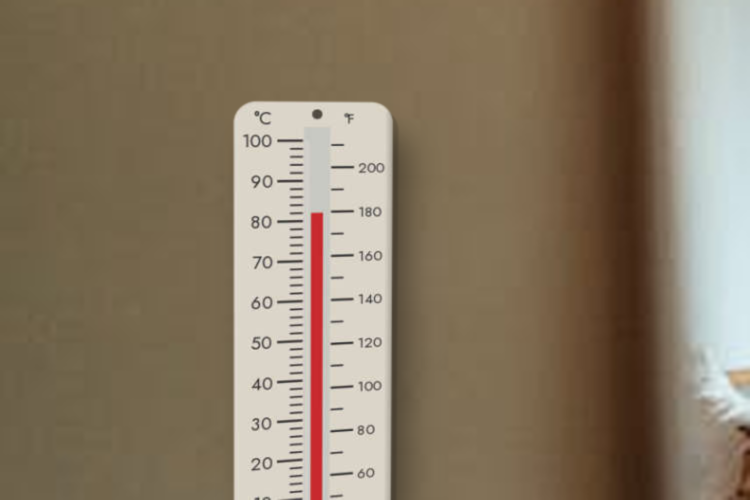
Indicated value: 82 °C
